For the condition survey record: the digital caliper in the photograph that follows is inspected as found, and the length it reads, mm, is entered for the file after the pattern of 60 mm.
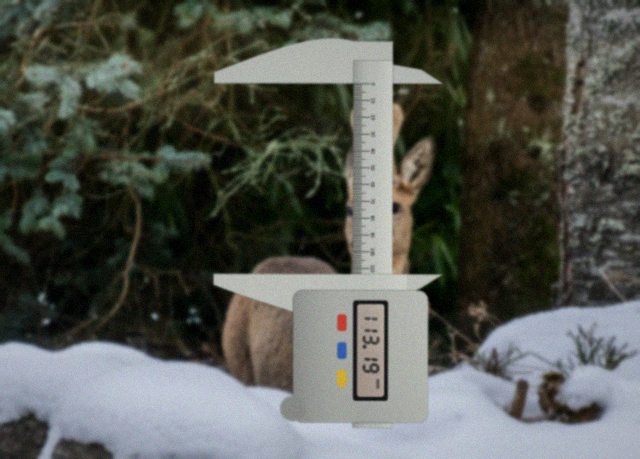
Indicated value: 113.19 mm
